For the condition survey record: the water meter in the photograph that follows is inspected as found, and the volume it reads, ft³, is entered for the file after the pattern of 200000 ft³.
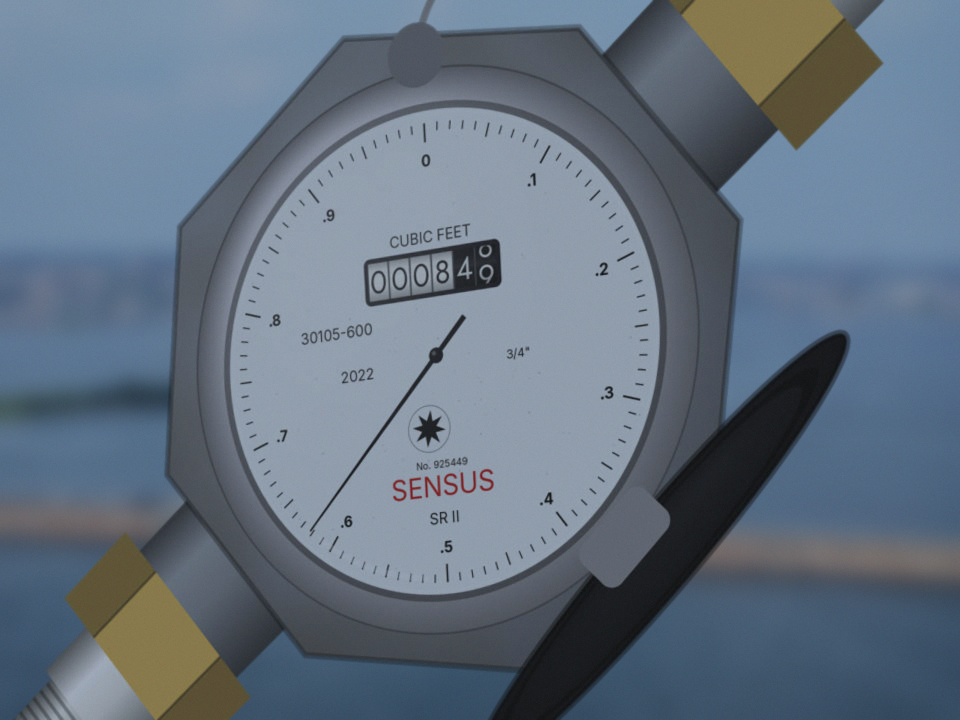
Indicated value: 848.62 ft³
